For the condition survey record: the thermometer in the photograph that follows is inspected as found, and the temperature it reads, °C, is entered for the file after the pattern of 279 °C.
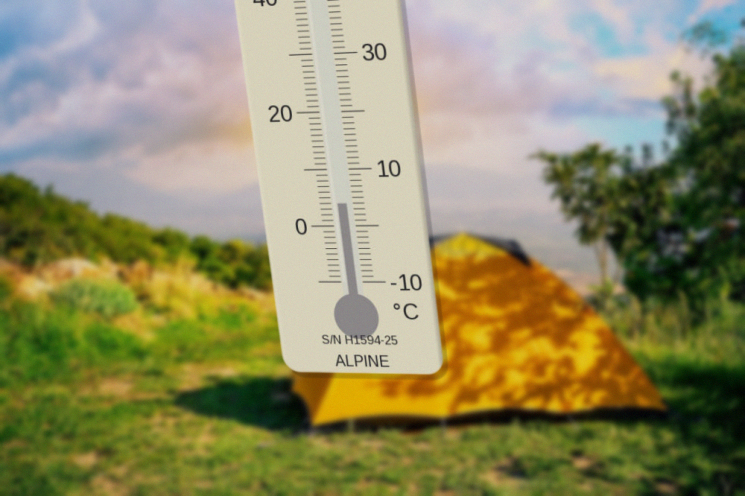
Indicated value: 4 °C
